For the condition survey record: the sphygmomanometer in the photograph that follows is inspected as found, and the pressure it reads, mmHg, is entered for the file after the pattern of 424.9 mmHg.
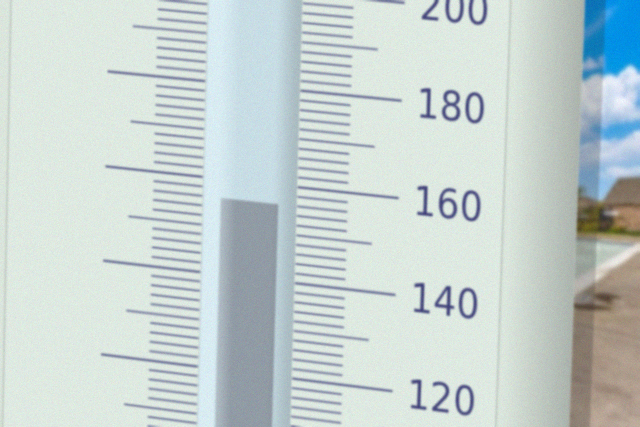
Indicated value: 156 mmHg
